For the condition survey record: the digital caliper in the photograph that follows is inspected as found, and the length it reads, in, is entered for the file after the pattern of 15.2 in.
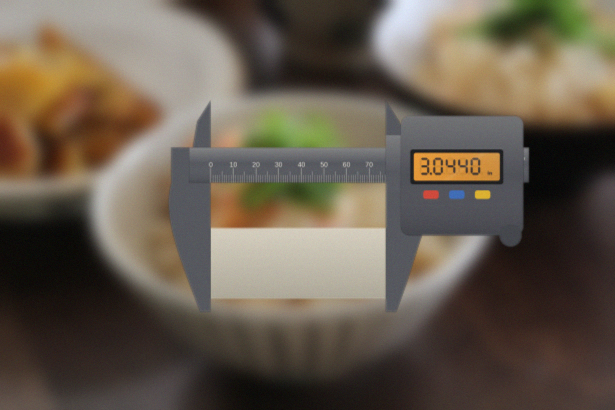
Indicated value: 3.0440 in
